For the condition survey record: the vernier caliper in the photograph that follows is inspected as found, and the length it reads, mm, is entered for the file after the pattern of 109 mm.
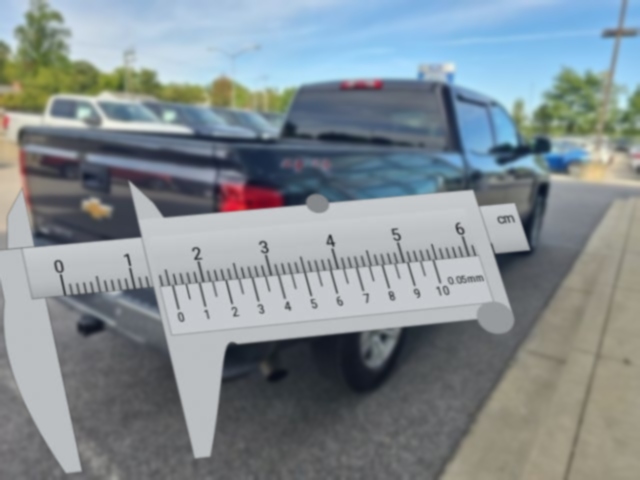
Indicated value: 15.5 mm
